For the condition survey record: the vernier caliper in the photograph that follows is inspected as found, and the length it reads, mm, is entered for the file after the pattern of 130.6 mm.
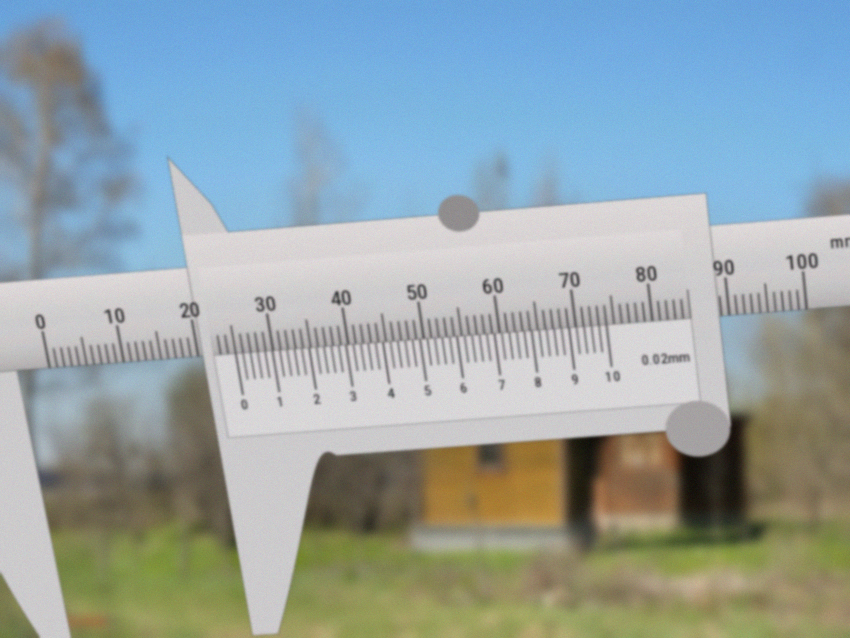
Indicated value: 25.0 mm
